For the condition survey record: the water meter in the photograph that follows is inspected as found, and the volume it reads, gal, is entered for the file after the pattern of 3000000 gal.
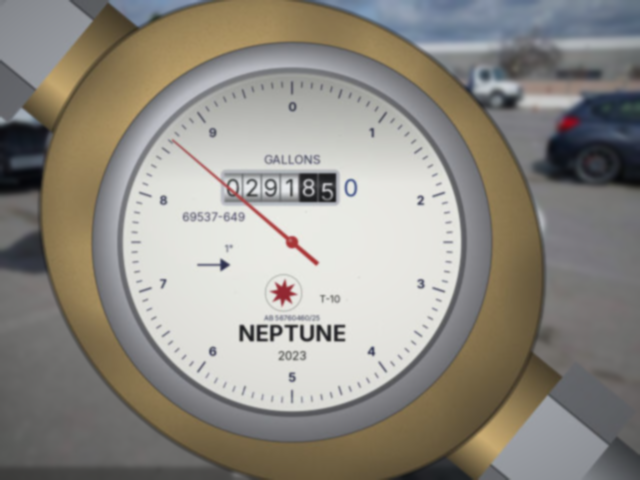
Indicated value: 291848.6 gal
